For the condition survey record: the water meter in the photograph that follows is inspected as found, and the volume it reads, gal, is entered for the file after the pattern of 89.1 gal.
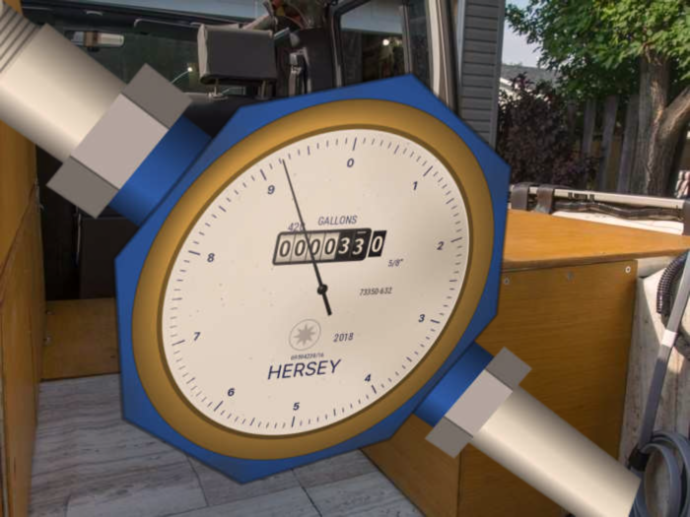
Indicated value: 329.2 gal
